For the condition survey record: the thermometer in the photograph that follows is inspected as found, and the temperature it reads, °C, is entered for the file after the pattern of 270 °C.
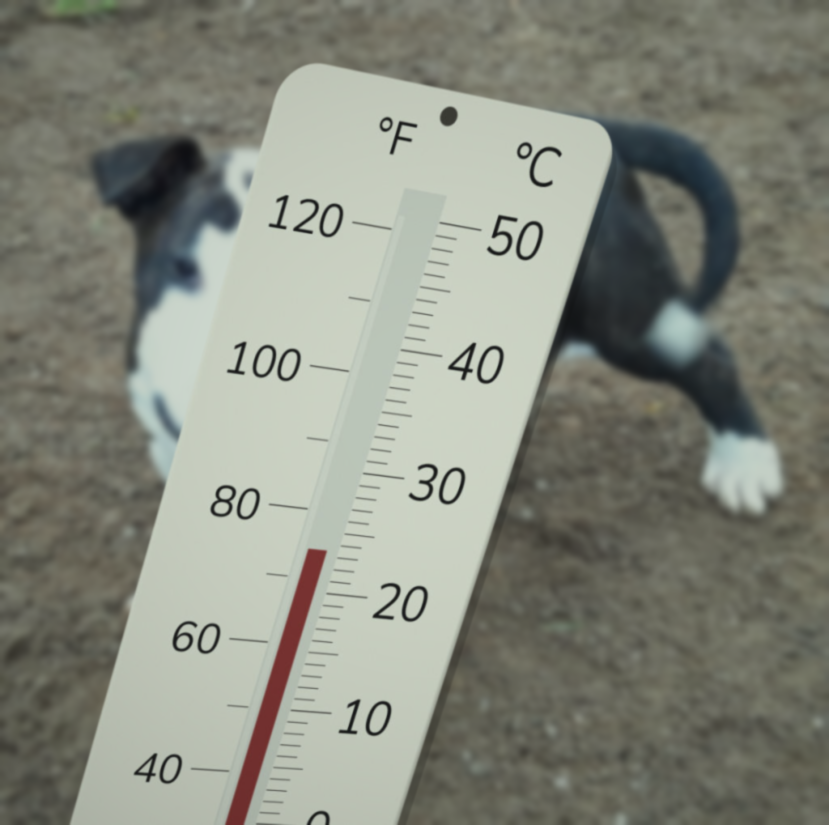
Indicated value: 23.5 °C
